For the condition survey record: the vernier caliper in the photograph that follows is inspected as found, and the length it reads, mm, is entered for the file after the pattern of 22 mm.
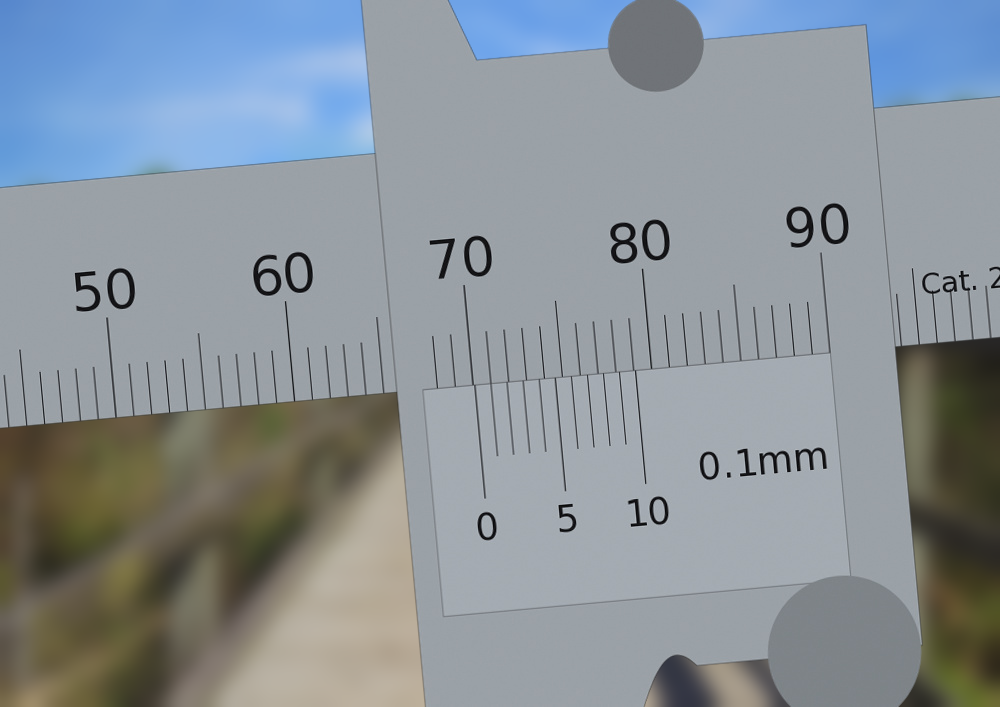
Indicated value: 70.1 mm
